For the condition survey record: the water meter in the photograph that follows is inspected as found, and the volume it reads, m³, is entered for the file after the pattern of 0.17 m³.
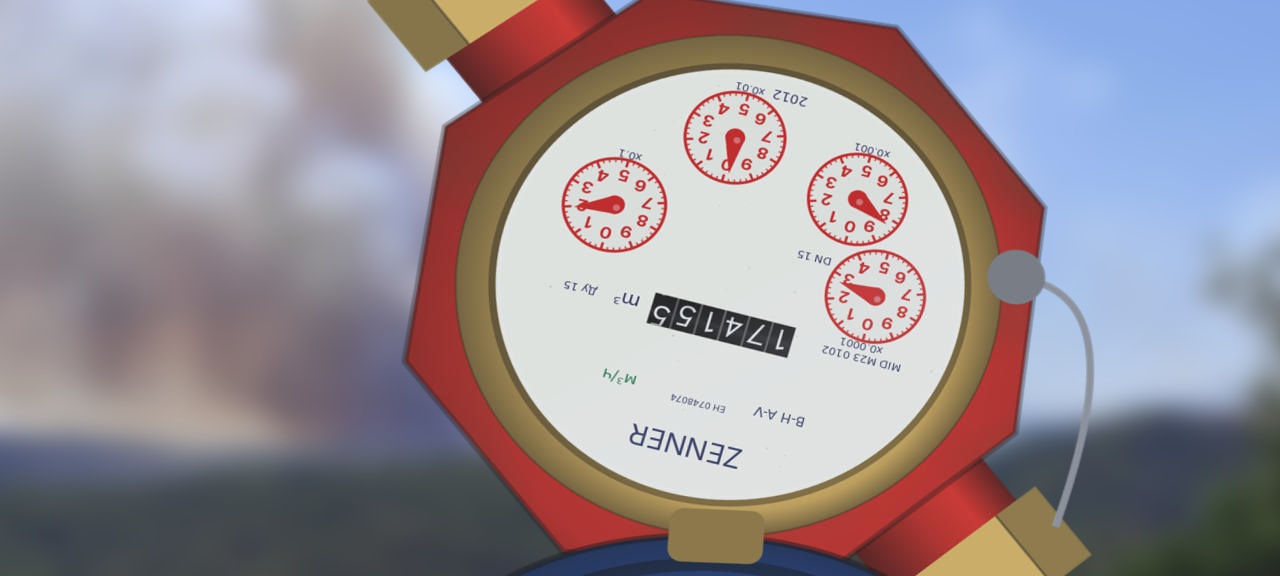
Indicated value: 174155.1982 m³
